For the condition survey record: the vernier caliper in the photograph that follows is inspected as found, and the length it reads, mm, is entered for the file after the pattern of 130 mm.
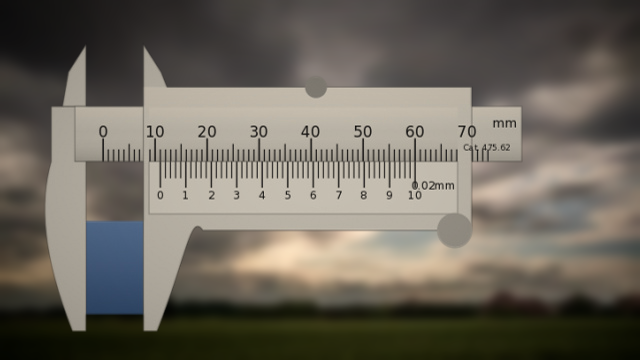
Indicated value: 11.0 mm
